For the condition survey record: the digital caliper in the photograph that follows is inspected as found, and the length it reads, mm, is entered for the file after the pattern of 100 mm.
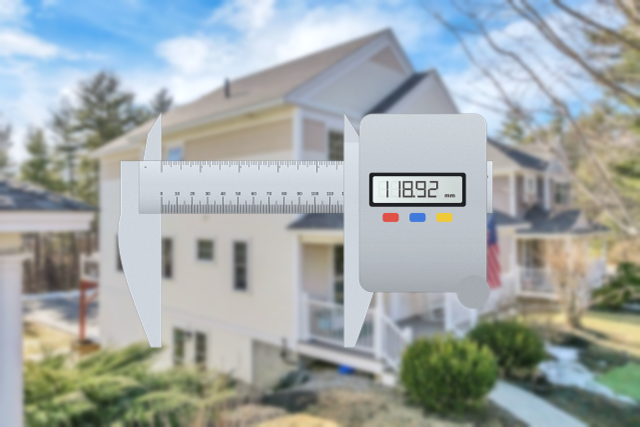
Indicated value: 118.92 mm
